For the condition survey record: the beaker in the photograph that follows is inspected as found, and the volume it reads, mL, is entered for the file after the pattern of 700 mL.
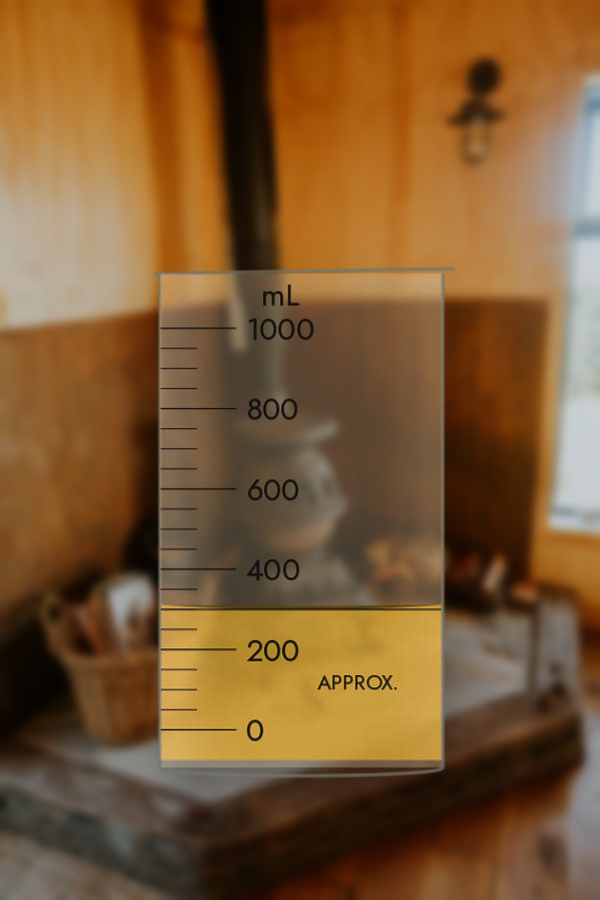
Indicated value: 300 mL
